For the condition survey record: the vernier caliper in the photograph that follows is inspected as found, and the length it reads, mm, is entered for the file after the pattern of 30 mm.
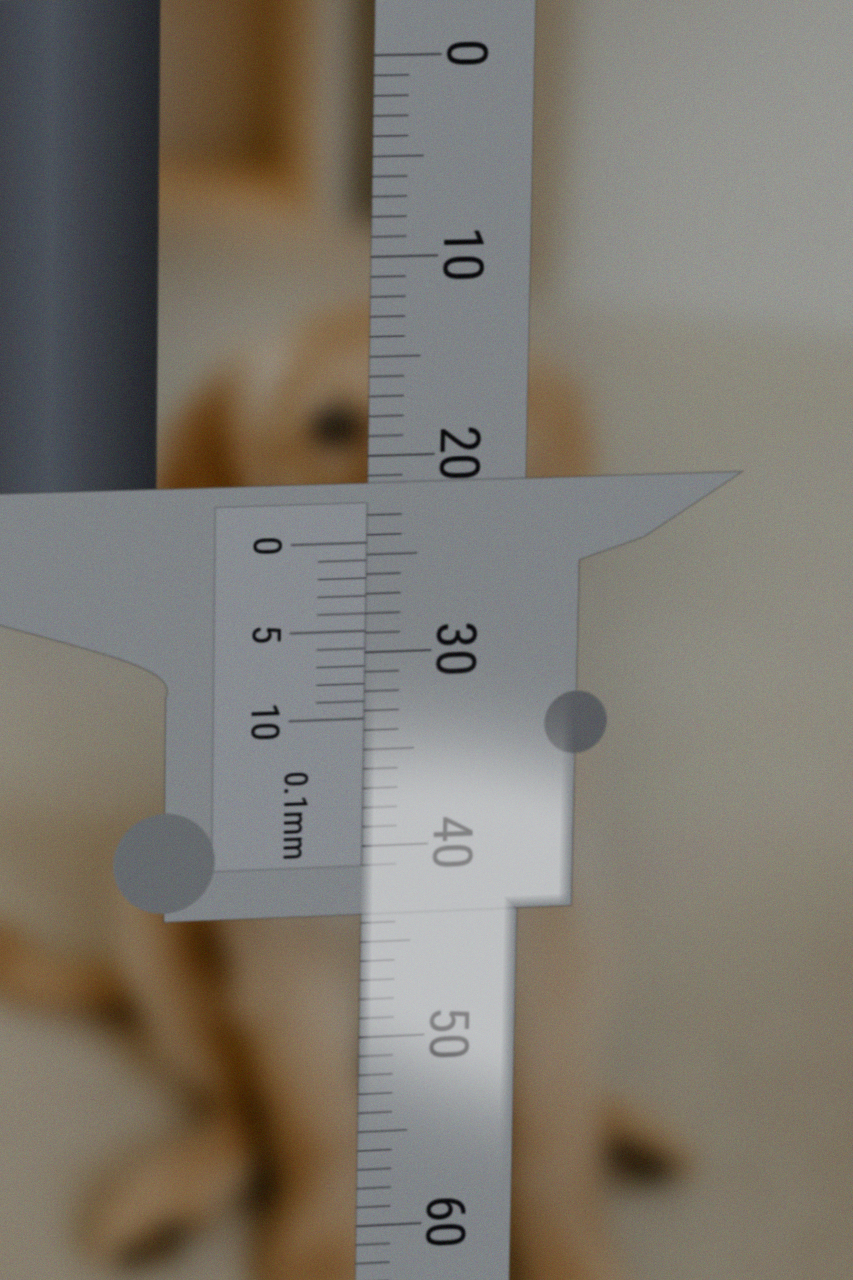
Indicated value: 24.4 mm
